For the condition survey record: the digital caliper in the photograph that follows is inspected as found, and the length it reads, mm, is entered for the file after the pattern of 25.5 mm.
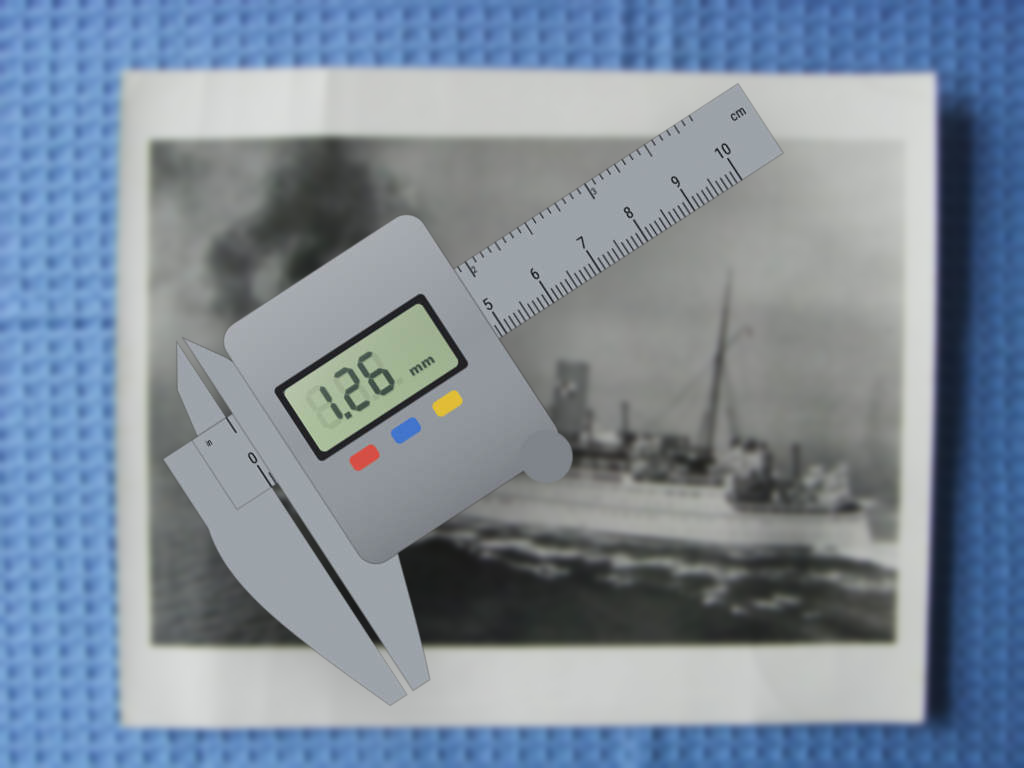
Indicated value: 1.26 mm
